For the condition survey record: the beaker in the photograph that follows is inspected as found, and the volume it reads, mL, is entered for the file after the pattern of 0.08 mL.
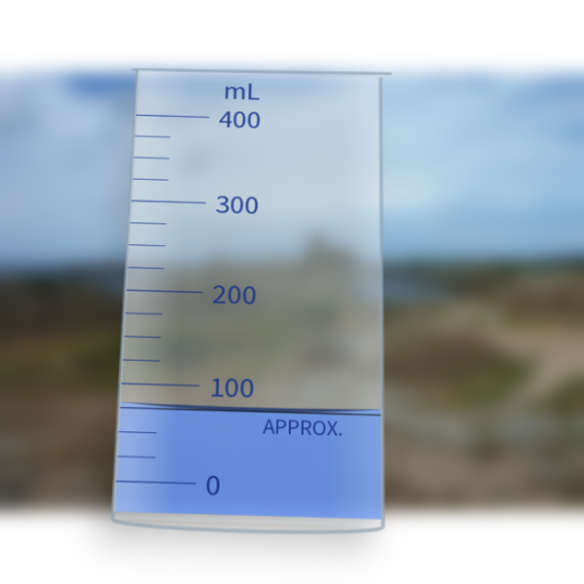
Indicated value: 75 mL
